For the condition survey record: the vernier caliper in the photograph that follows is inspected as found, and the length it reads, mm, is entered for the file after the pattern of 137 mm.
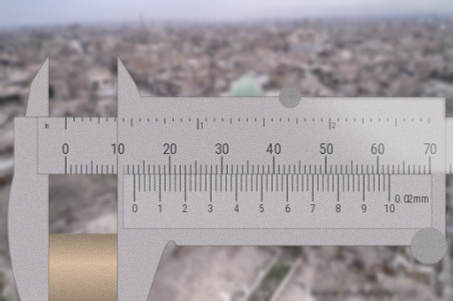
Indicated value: 13.2 mm
